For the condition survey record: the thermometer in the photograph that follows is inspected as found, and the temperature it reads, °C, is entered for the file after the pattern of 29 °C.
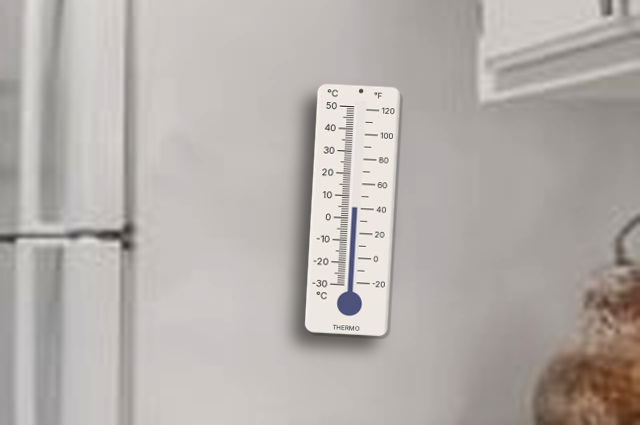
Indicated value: 5 °C
